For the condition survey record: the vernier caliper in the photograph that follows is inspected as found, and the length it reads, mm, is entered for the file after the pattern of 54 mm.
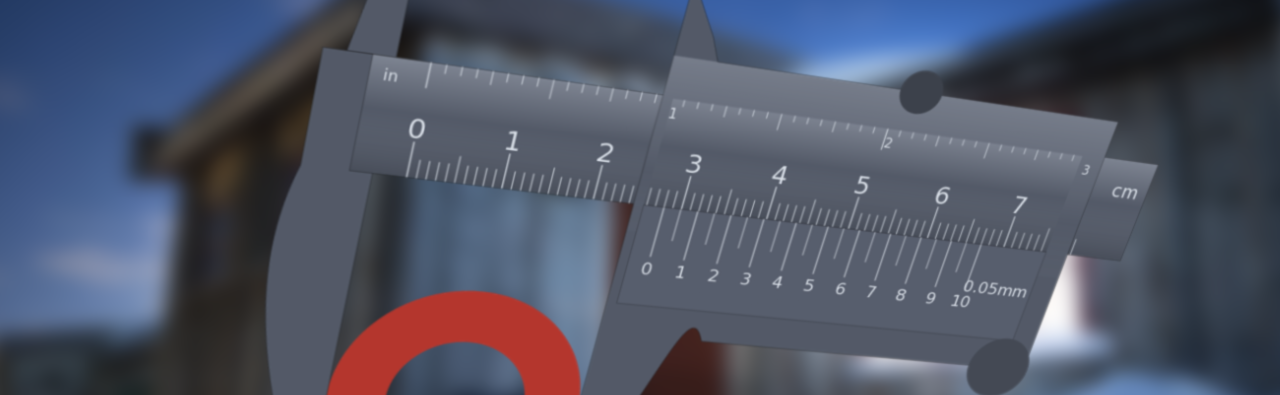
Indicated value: 28.0 mm
